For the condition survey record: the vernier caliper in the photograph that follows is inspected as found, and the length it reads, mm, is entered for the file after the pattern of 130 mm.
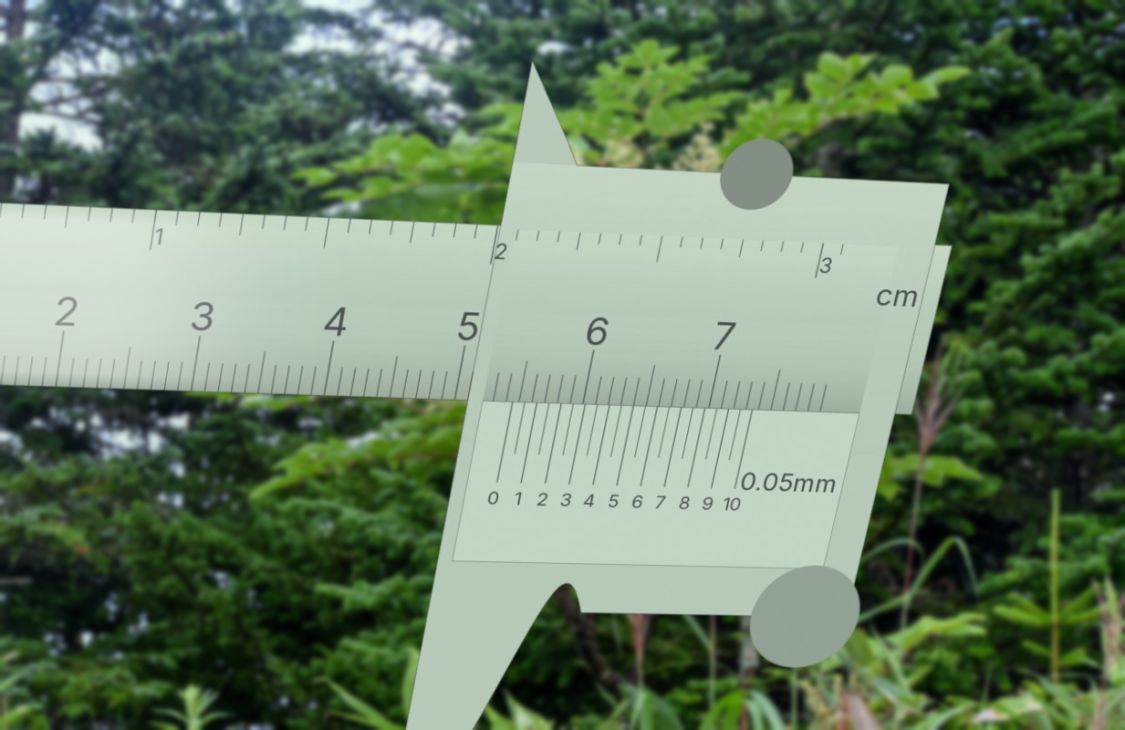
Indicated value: 54.5 mm
